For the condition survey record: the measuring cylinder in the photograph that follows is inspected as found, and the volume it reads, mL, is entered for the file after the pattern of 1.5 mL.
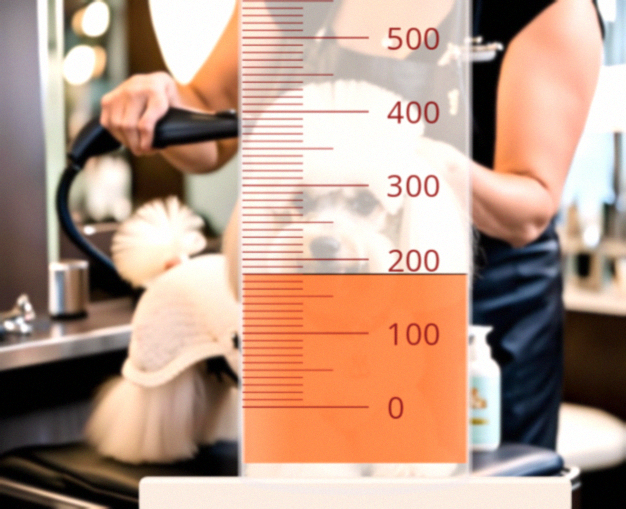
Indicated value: 180 mL
